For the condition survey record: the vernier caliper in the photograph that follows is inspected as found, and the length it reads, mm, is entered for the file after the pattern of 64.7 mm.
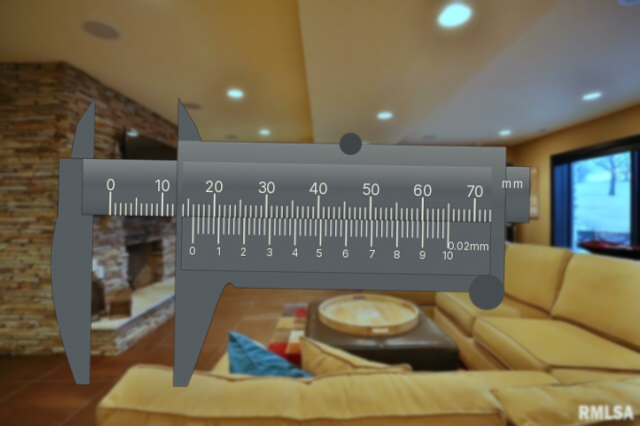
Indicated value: 16.0 mm
